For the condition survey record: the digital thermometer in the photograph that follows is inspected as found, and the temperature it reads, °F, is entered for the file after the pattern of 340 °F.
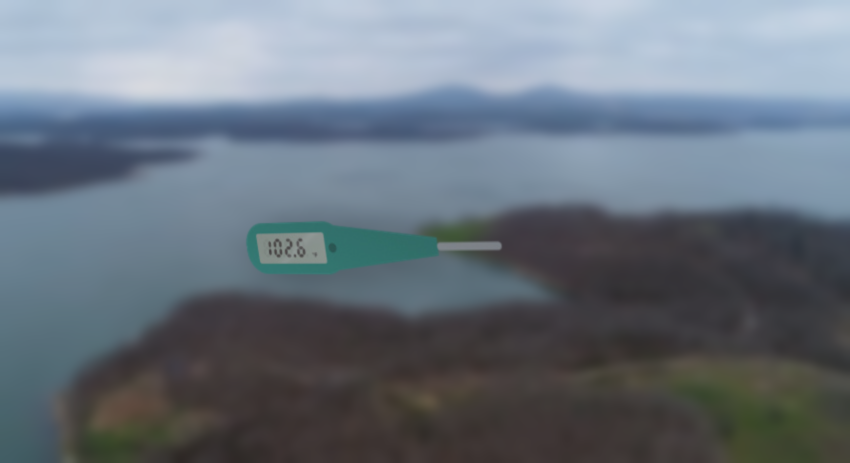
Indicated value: 102.6 °F
